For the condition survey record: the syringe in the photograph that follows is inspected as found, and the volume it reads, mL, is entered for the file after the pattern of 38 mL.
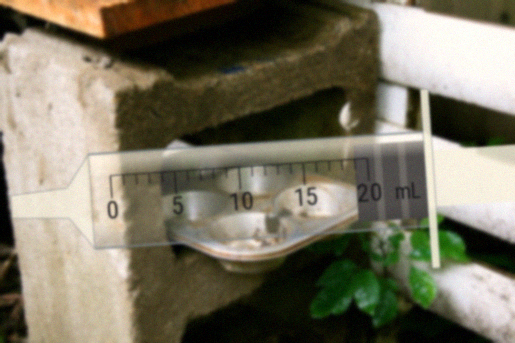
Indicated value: 19 mL
